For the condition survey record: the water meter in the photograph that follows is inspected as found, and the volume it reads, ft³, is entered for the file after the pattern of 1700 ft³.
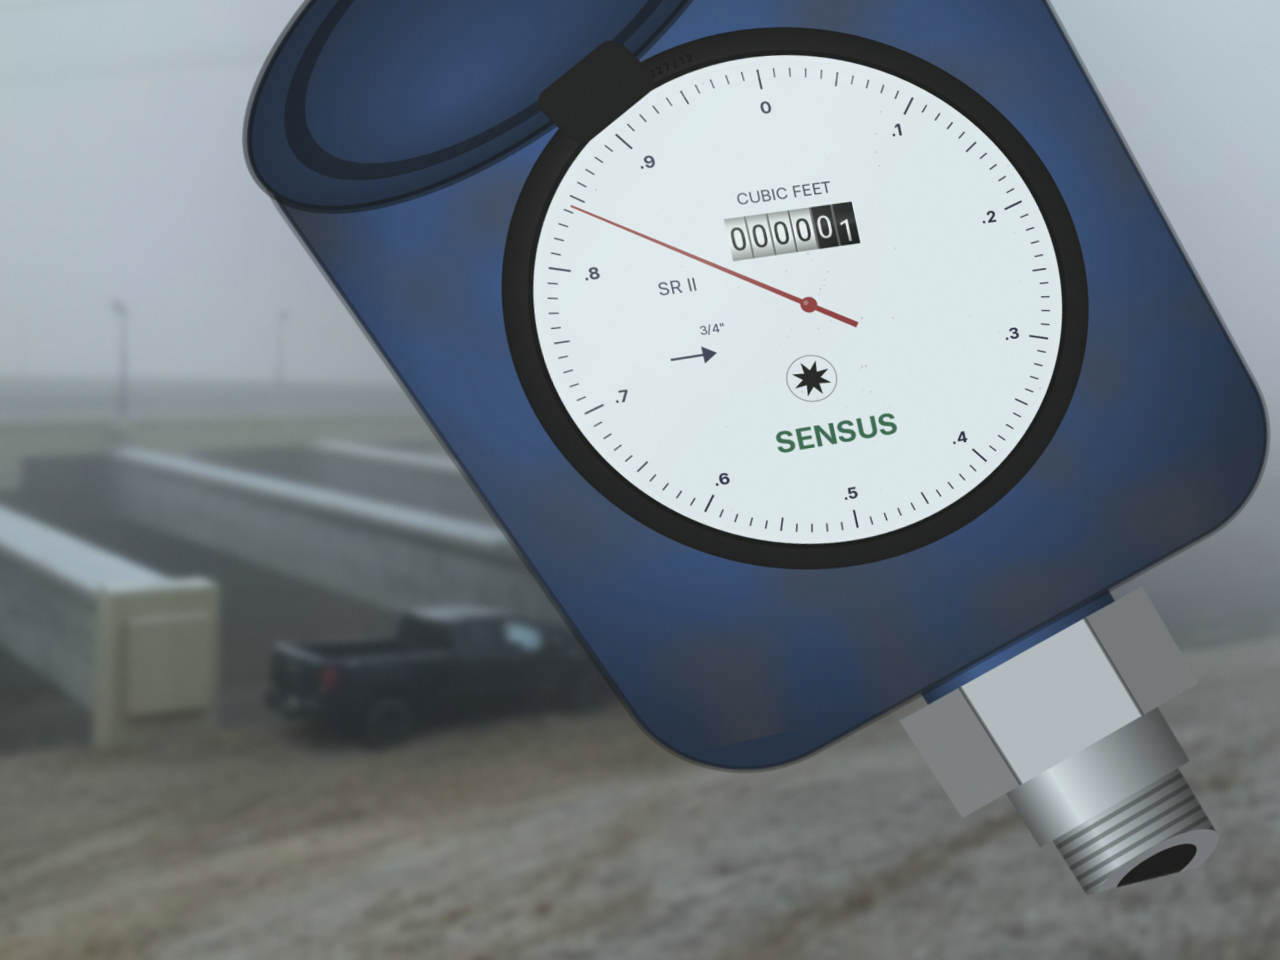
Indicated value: 0.84 ft³
